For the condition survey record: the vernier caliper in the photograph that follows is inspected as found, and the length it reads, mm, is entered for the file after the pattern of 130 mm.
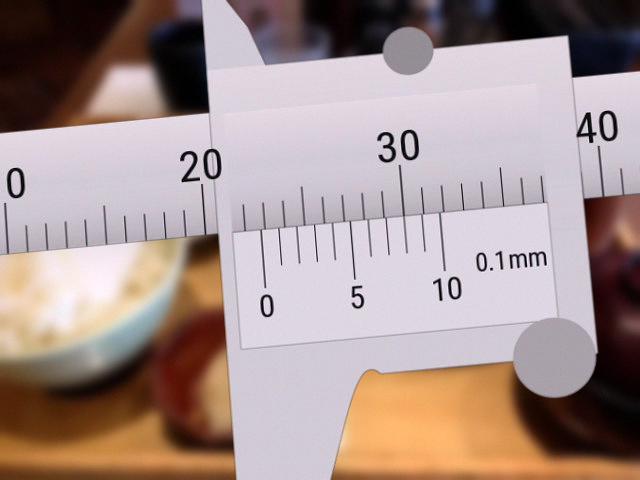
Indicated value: 22.8 mm
